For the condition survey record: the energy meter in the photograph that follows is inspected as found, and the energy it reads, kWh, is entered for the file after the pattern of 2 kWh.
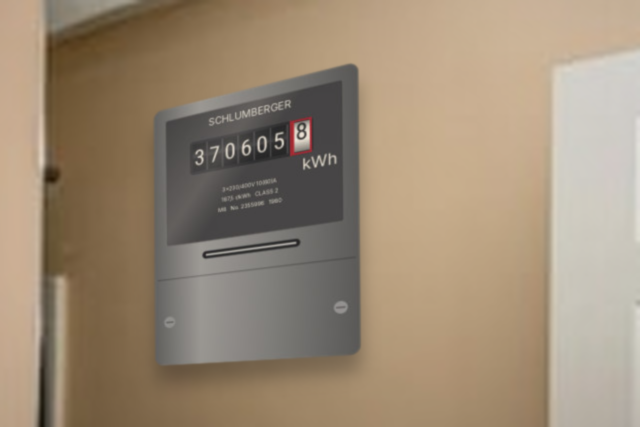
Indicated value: 370605.8 kWh
